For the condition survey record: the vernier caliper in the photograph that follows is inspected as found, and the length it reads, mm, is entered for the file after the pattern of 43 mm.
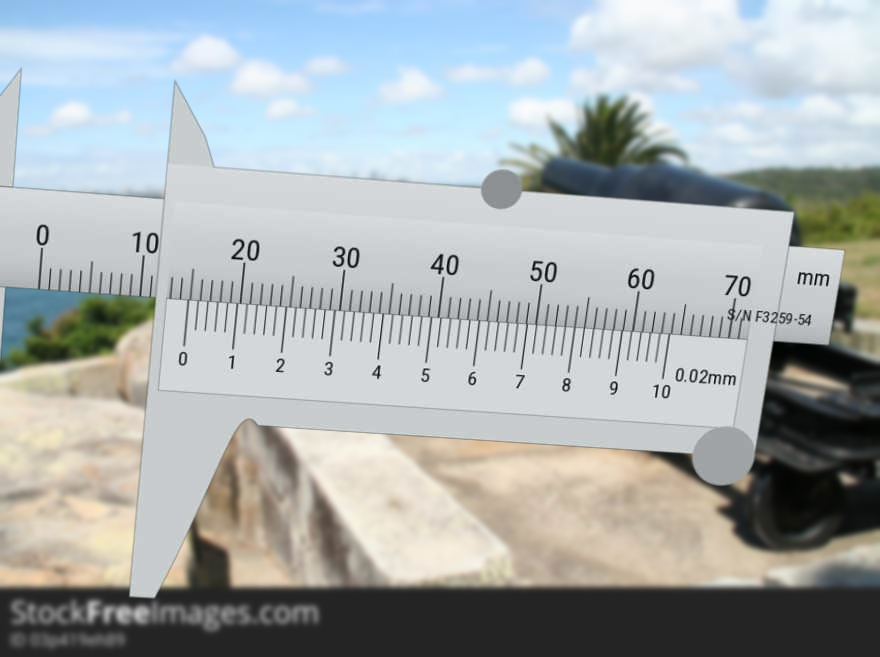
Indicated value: 14.8 mm
